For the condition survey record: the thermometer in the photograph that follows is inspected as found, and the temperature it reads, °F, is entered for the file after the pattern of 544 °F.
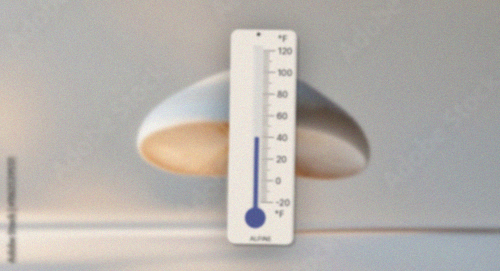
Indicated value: 40 °F
